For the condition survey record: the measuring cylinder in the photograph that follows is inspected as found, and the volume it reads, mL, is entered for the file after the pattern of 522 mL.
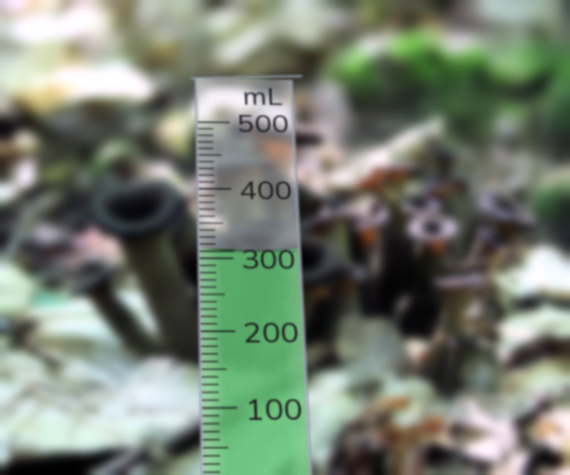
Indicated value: 310 mL
